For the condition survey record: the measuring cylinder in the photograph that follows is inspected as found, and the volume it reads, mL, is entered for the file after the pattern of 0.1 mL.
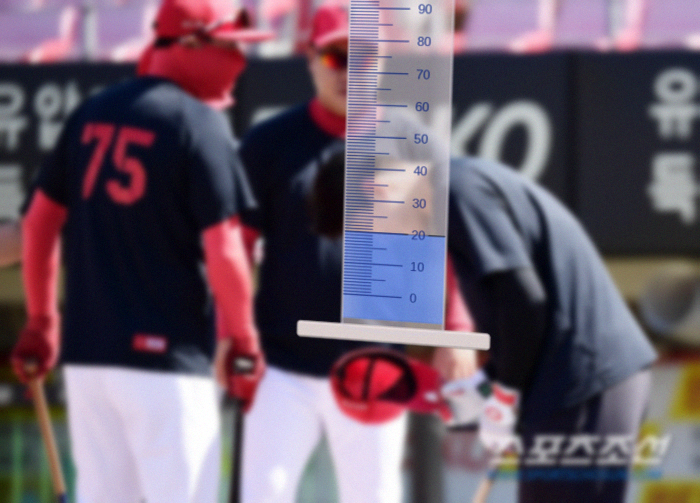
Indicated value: 20 mL
